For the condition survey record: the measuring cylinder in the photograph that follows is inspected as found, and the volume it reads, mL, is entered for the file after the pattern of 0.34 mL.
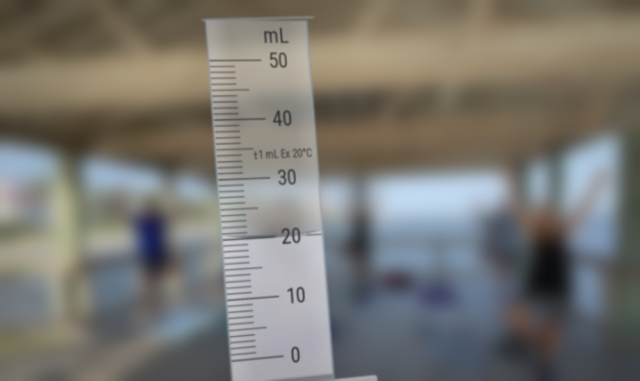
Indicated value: 20 mL
